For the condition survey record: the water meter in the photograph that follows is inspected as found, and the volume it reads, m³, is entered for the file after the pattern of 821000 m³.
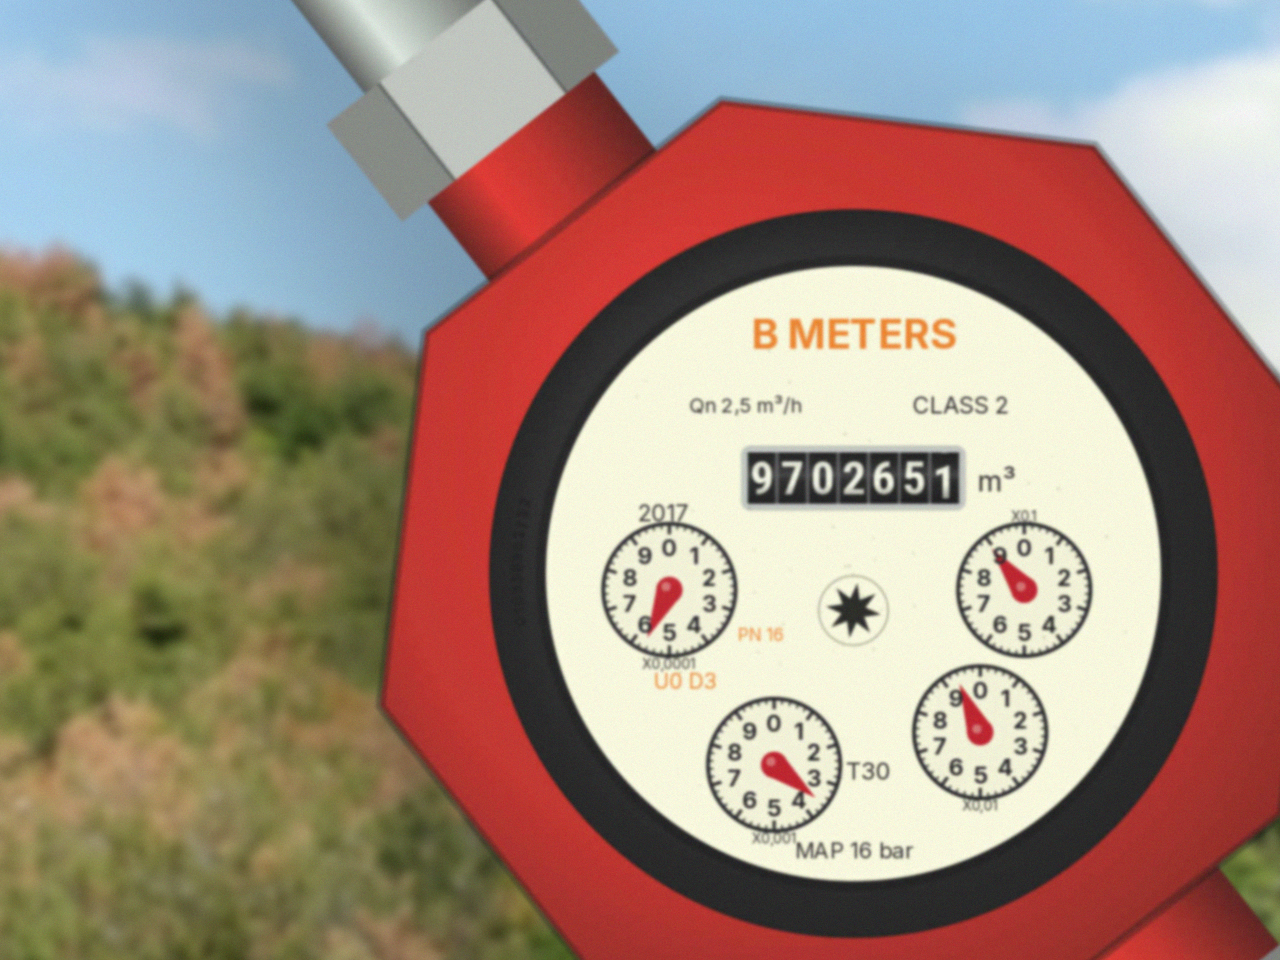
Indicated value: 9702650.8935 m³
